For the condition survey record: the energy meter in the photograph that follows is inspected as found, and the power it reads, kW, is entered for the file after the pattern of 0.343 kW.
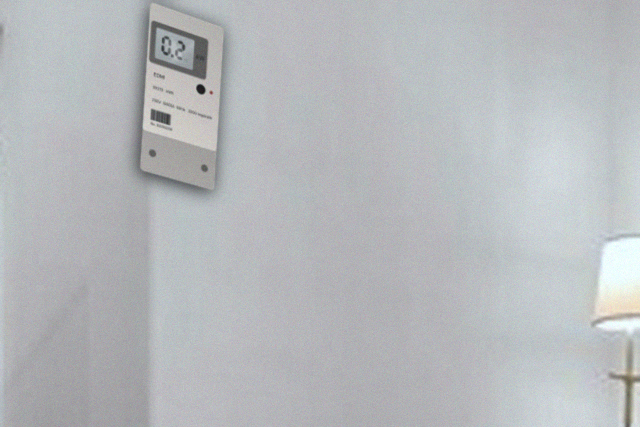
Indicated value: 0.2 kW
